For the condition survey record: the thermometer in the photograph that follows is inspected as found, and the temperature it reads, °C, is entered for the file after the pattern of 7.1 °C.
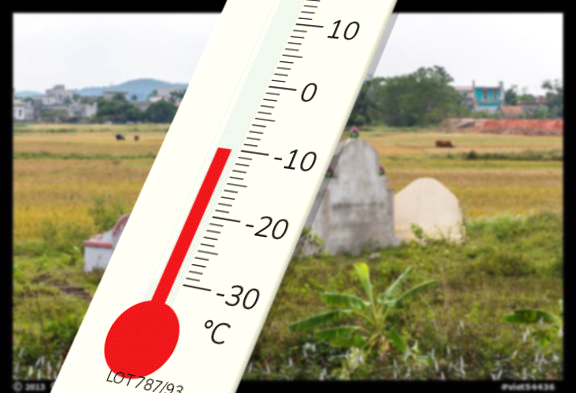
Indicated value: -10 °C
